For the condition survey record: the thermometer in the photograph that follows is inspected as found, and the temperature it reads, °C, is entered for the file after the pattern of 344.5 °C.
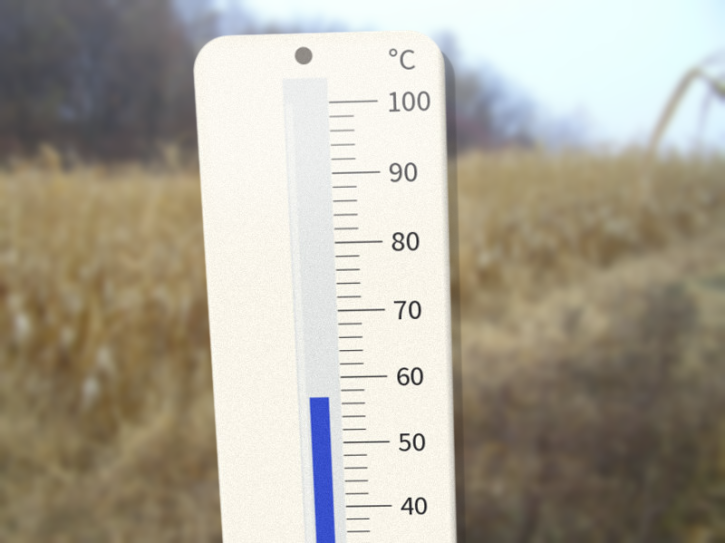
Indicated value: 57 °C
